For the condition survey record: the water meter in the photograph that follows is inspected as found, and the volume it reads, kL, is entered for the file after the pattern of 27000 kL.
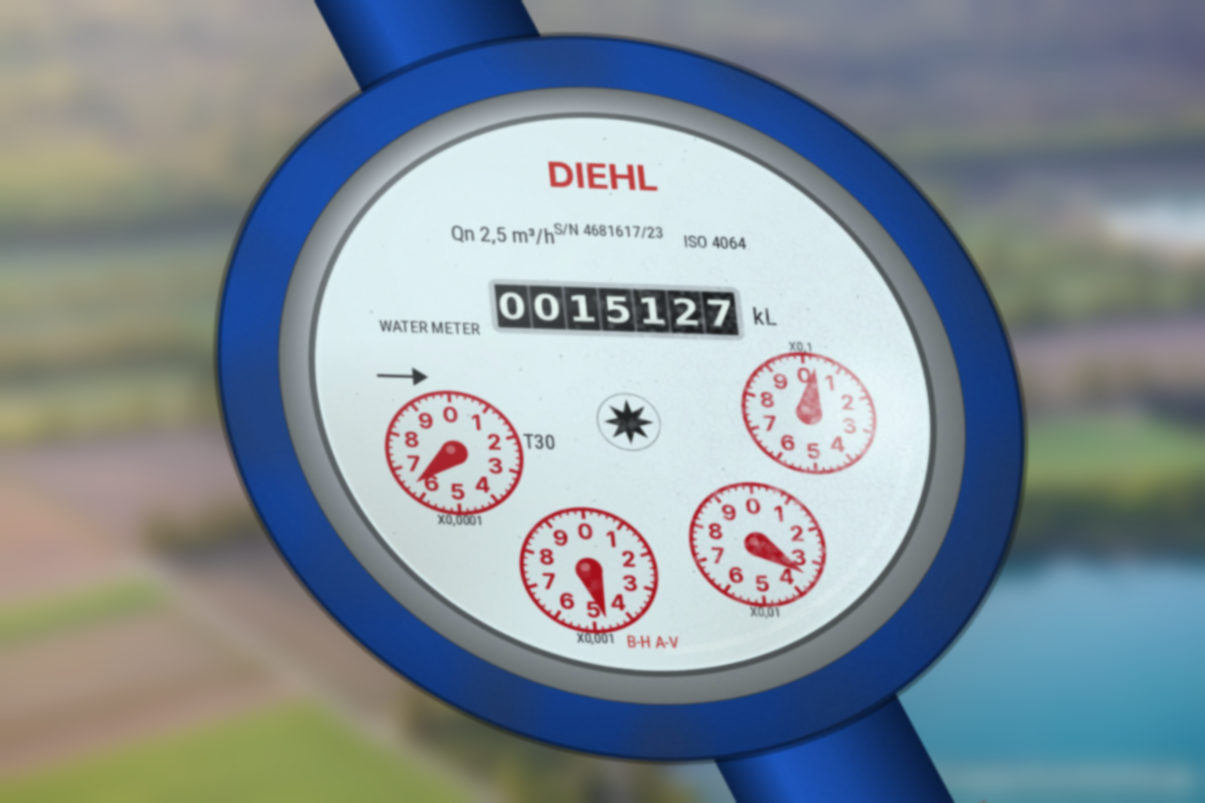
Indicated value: 15127.0346 kL
